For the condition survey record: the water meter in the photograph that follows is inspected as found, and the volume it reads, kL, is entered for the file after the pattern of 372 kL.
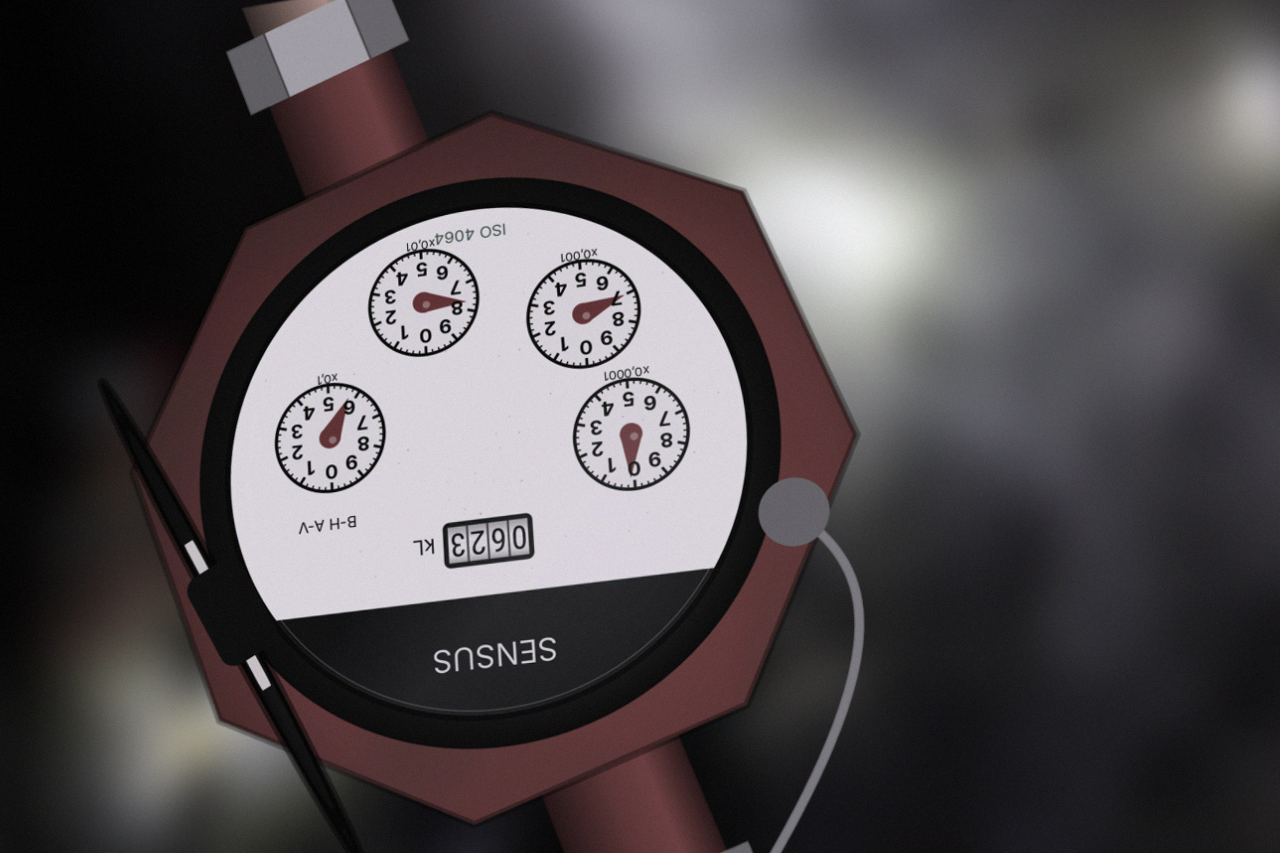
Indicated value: 623.5770 kL
